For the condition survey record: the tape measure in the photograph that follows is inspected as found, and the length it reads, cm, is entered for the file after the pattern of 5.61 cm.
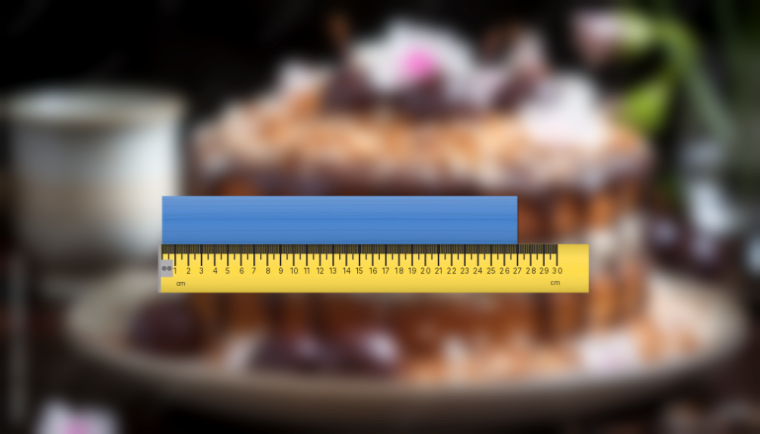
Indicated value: 27 cm
